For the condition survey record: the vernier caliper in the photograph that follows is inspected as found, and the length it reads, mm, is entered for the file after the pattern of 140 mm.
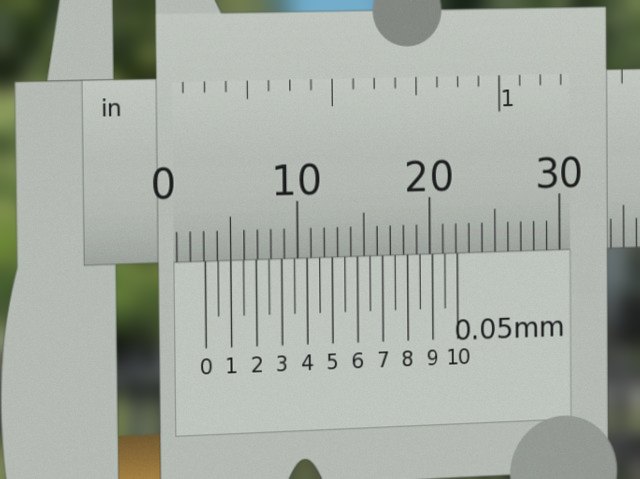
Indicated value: 3.1 mm
